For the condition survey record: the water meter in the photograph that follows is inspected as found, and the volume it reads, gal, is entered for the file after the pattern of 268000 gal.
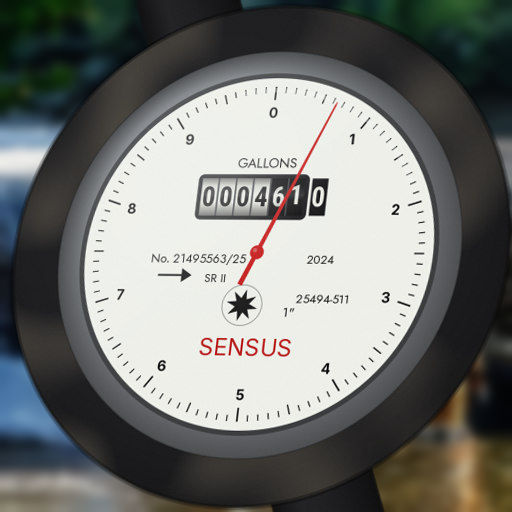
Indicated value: 4610.6 gal
